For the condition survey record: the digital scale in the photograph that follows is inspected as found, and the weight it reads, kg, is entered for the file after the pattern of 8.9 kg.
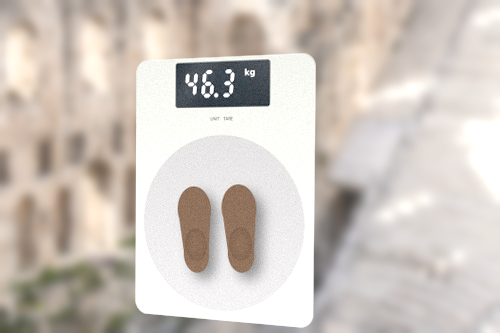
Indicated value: 46.3 kg
